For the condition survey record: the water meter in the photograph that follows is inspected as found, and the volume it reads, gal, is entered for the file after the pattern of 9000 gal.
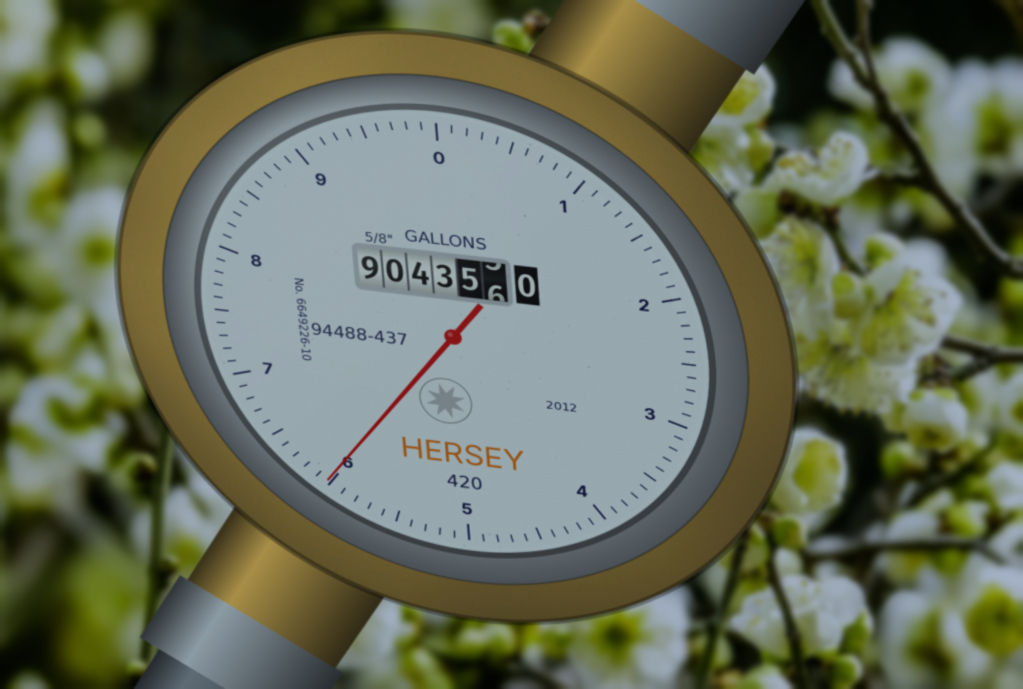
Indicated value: 9043556.0 gal
